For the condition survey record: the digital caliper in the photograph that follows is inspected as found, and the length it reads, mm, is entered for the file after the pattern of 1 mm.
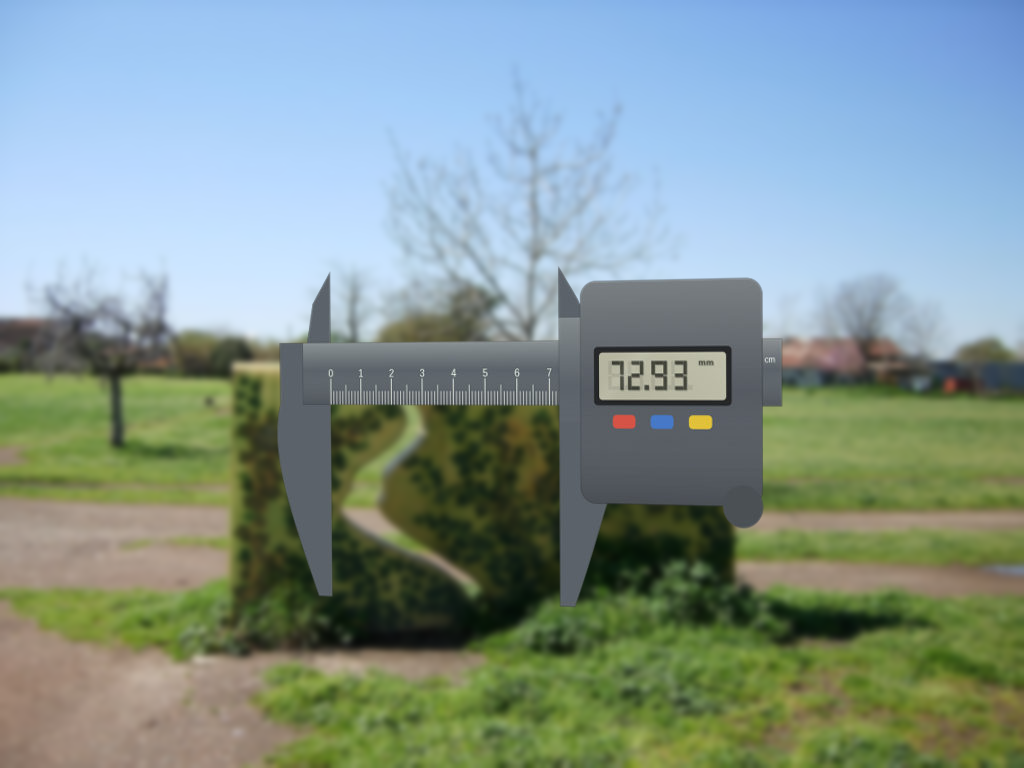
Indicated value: 72.93 mm
